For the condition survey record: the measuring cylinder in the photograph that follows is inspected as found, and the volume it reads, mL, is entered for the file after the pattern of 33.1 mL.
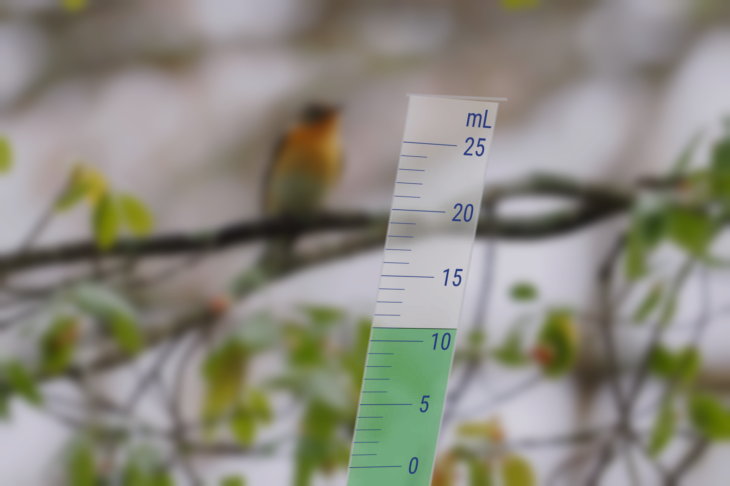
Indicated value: 11 mL
